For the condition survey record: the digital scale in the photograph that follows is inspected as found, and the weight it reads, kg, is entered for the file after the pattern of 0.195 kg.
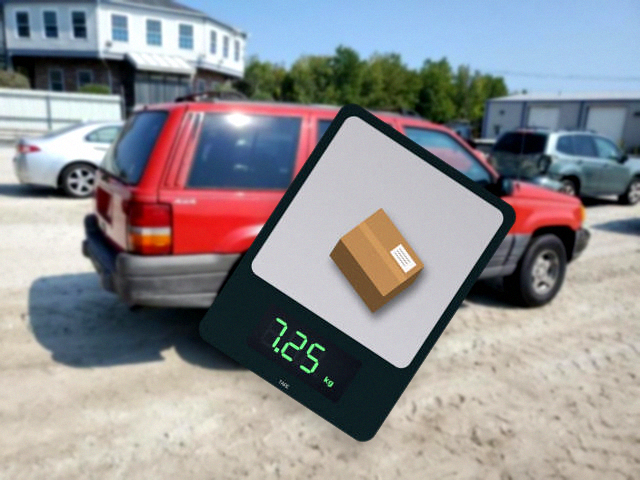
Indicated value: 7.25 kg
